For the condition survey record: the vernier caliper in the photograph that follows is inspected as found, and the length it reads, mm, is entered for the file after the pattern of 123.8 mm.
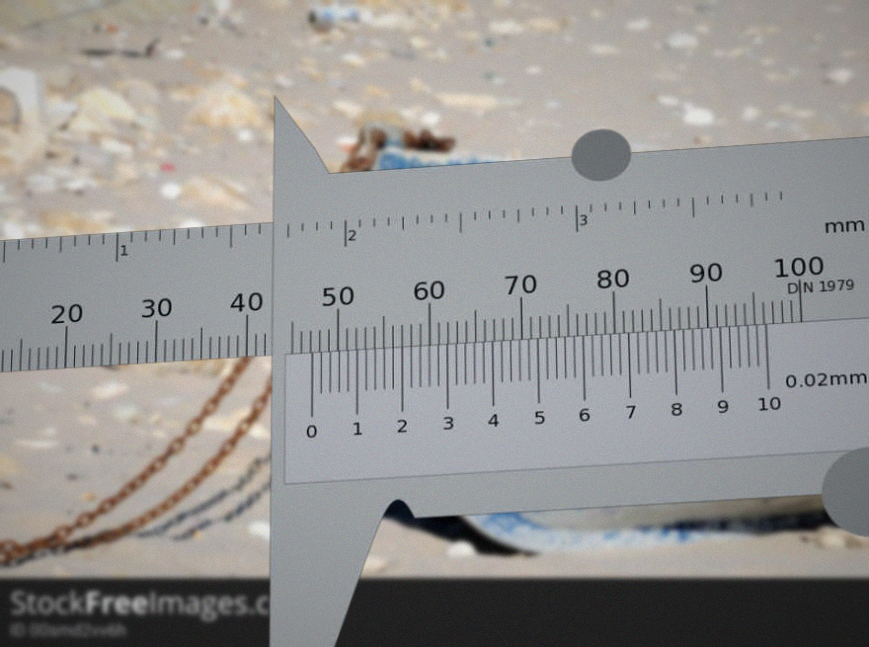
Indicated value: 47.2 mm
